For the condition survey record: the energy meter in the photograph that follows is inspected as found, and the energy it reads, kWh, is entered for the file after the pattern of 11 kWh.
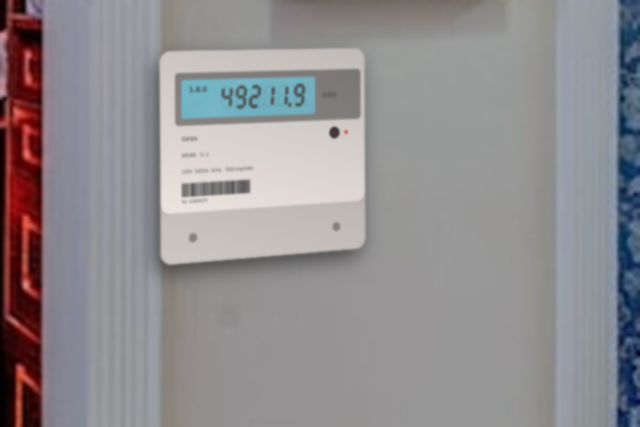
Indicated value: 49211.9 kWh
